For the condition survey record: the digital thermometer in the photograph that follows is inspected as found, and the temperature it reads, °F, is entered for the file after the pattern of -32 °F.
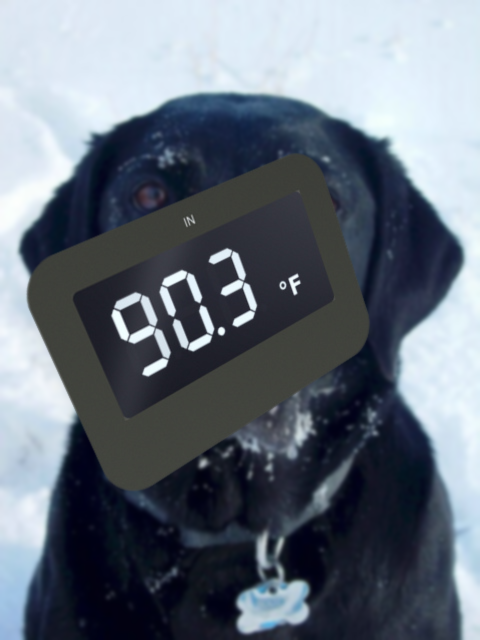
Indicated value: 90.3 °F
